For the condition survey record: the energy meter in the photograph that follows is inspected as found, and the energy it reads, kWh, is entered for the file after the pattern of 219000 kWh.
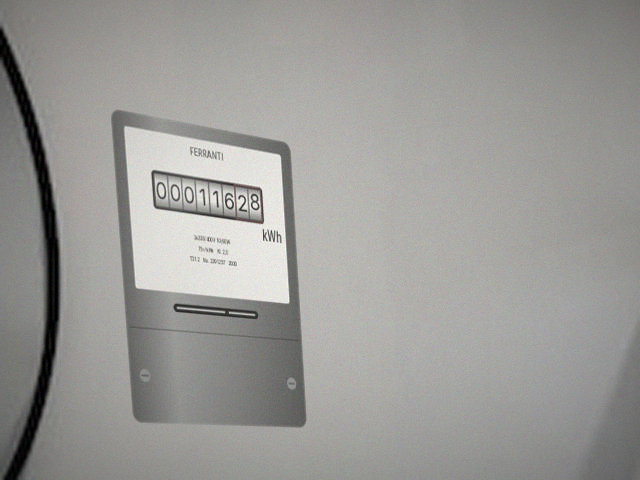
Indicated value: 116.28 kWh
